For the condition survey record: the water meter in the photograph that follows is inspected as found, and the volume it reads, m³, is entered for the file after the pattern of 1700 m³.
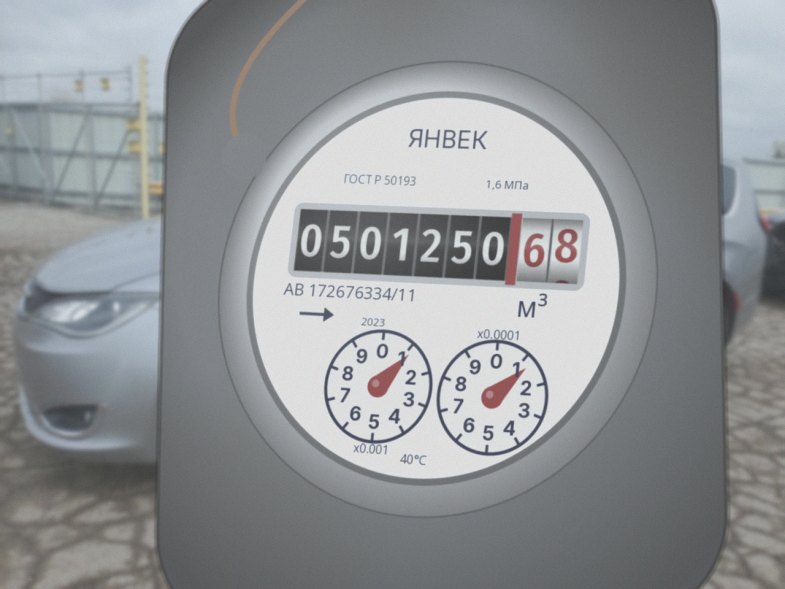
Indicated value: 501250.6811 m³
